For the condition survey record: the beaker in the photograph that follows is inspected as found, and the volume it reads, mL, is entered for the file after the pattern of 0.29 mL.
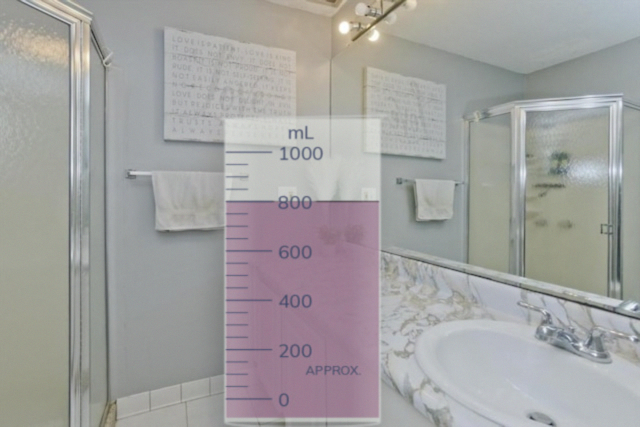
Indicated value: 800 mL
